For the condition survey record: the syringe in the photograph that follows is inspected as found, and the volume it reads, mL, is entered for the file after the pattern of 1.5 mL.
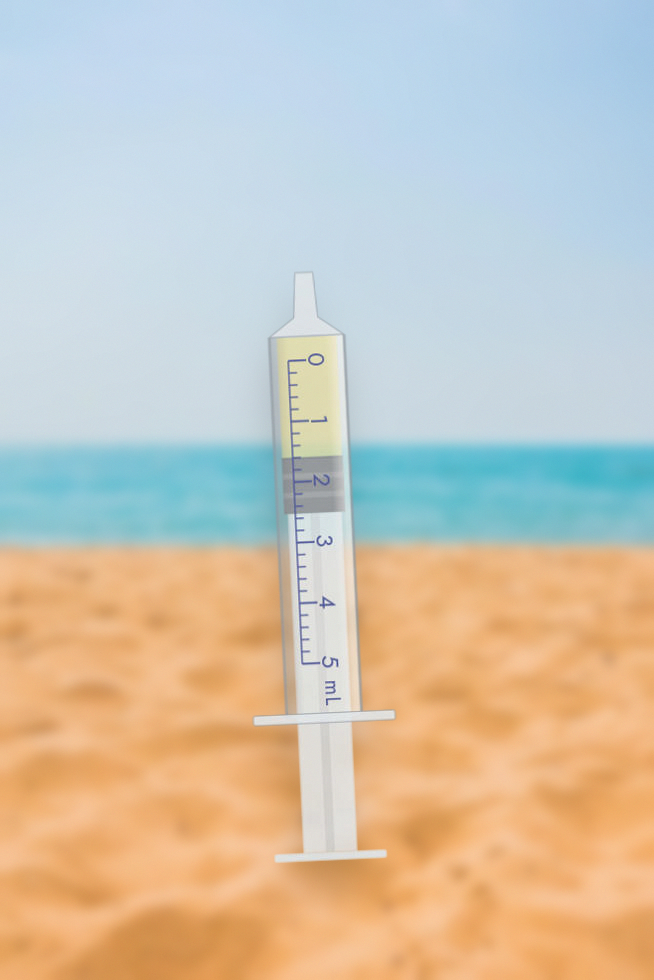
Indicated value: 1.6 mL
